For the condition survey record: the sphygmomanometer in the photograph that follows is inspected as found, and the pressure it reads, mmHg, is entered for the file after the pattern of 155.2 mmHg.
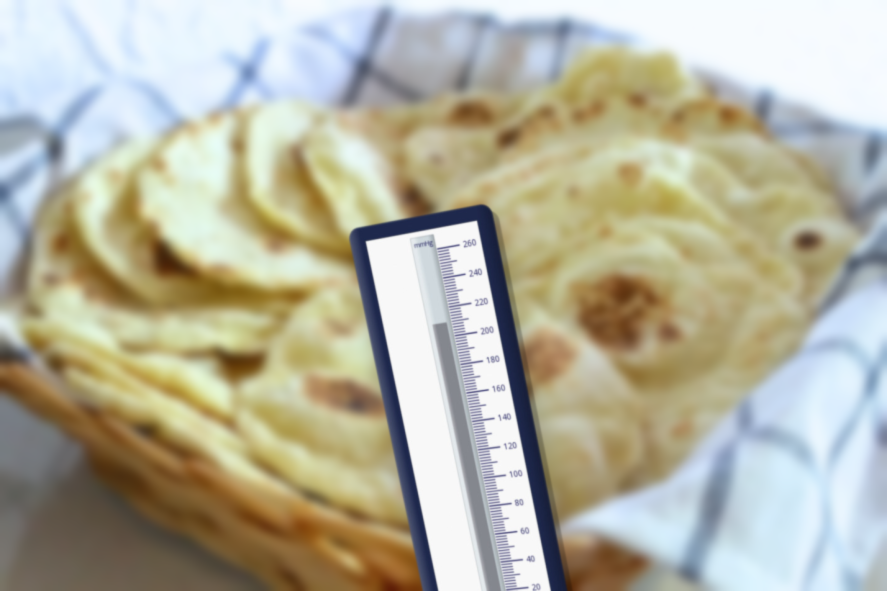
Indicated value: 210 mmHg
